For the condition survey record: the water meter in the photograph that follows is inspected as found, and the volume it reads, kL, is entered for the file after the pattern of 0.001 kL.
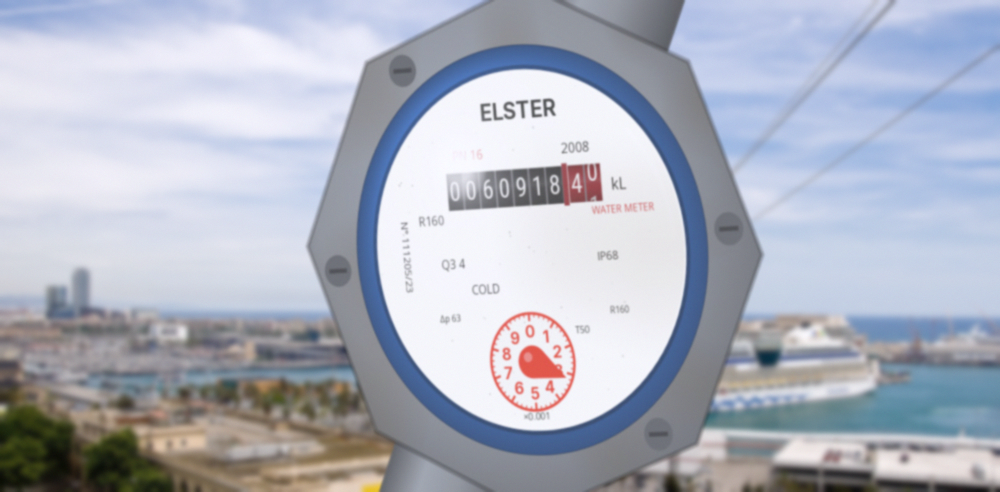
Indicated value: 60918.403 kL
